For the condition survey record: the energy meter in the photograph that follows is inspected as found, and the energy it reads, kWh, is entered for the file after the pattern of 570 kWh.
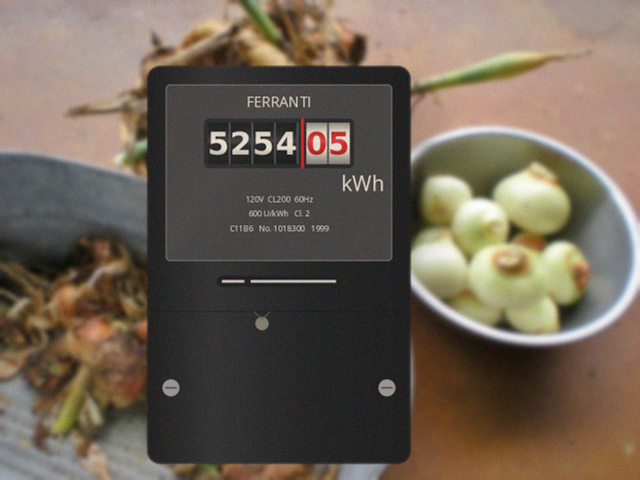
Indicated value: 5254.05 kWh
